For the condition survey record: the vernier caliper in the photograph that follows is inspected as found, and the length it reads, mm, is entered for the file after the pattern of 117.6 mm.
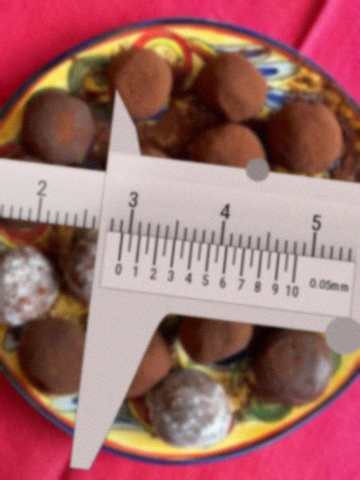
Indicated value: 29.2 mm
